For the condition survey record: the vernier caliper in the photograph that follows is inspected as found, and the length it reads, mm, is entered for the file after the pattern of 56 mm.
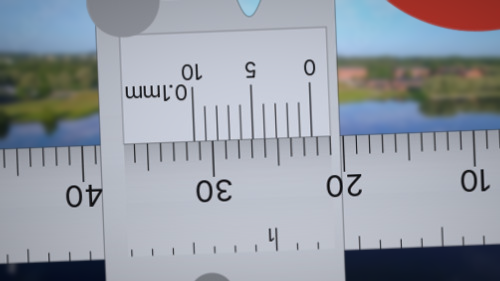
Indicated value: 22.4 mm
